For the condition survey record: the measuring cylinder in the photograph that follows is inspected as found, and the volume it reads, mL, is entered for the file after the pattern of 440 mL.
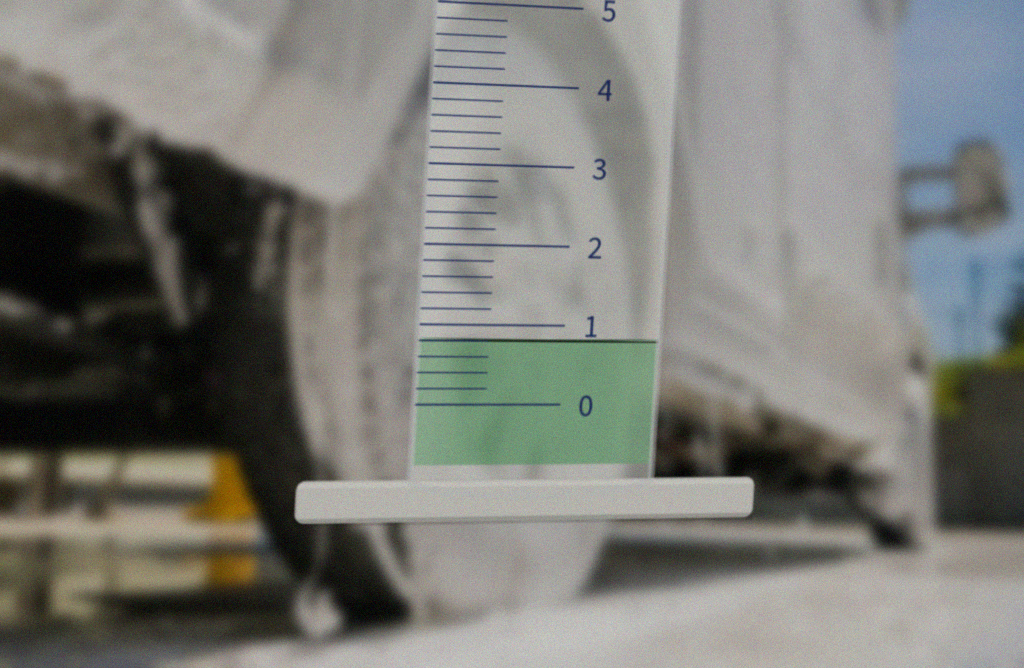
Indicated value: 0.8 mL
